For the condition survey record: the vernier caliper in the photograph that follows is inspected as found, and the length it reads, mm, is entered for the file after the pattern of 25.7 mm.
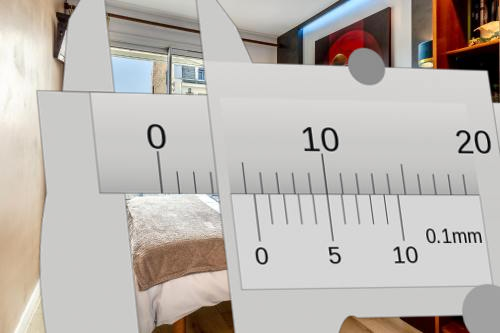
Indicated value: 5.5 mm
